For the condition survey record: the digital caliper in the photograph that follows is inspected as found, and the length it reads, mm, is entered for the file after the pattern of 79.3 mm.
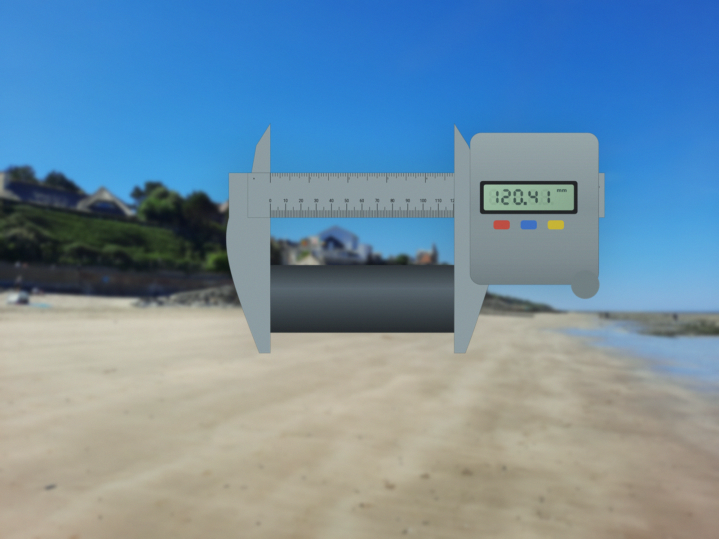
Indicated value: 120.41 mm
